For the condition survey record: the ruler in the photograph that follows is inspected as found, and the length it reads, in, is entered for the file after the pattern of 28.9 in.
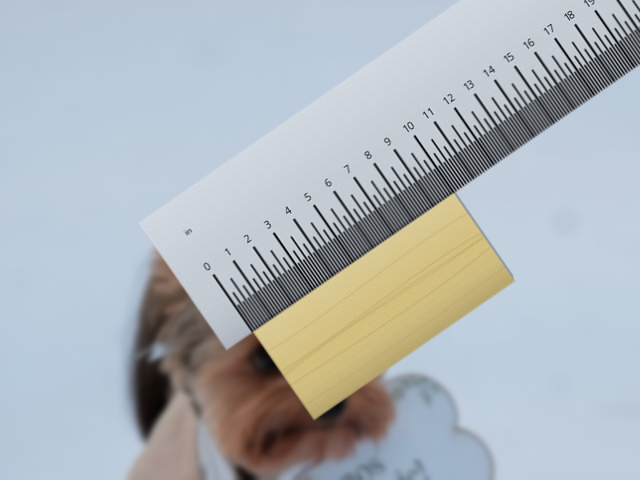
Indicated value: 10 in
